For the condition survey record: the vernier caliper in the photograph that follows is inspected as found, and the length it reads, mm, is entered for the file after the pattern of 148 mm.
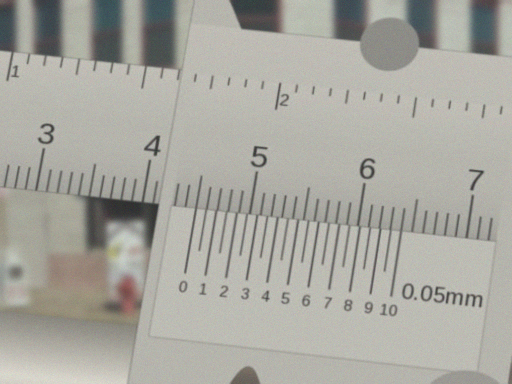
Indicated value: 45.0 mm
